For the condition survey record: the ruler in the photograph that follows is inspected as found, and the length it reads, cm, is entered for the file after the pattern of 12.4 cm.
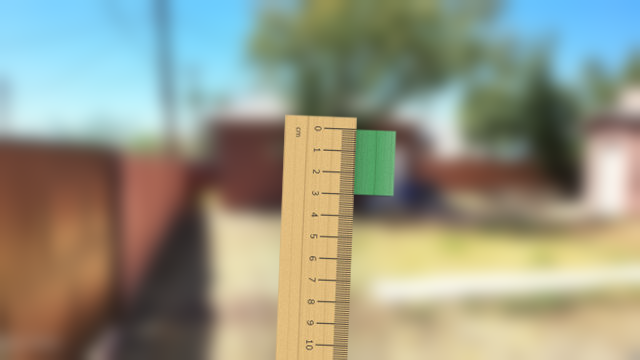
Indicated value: 3 cm
